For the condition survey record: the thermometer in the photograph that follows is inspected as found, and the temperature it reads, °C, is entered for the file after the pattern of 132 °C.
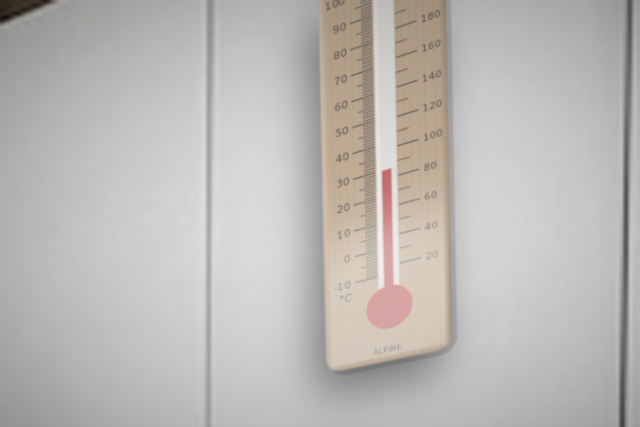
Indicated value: 30 °C
